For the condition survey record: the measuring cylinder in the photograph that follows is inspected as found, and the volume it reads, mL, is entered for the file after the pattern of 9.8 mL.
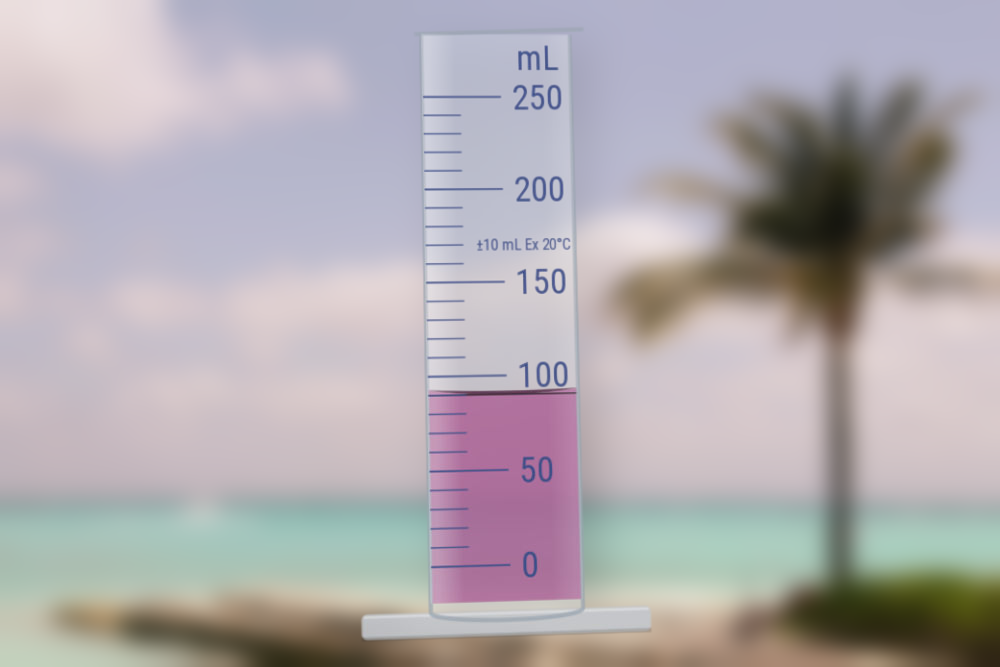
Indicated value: 90 mL
